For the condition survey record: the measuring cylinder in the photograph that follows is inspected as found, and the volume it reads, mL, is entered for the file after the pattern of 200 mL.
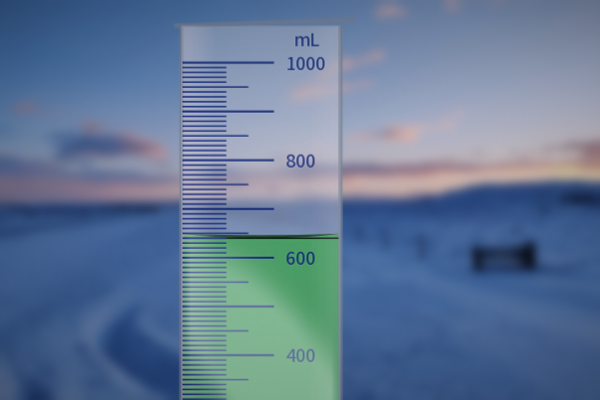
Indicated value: 640 mL
